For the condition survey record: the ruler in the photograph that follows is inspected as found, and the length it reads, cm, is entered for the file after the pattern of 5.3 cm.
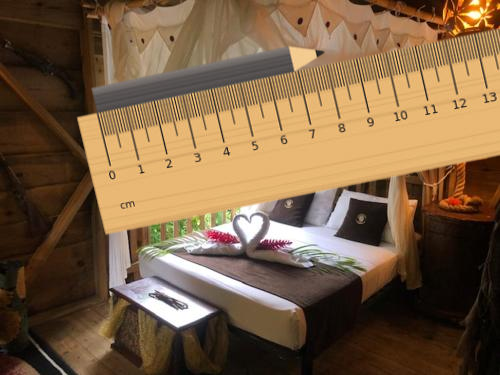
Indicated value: 8 cm
